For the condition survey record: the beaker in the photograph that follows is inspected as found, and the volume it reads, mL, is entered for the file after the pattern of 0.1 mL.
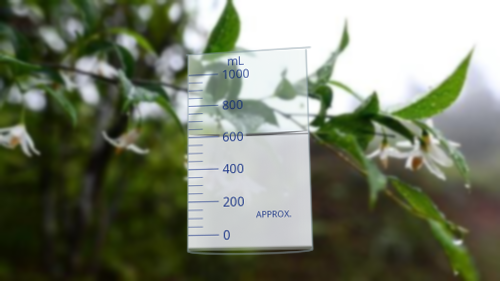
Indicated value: 600 mL
